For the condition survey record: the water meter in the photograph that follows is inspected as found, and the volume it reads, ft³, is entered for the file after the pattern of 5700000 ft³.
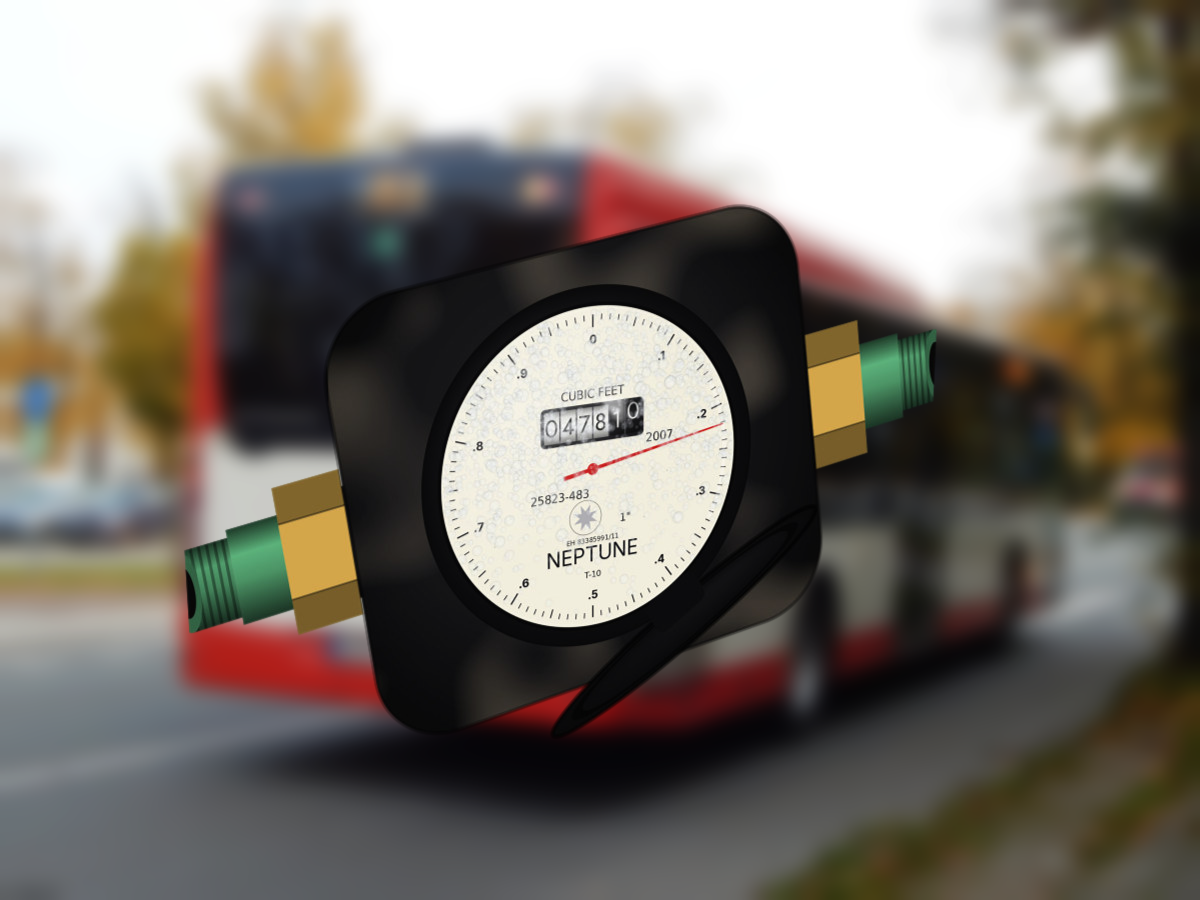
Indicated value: 47810.22 ft³
